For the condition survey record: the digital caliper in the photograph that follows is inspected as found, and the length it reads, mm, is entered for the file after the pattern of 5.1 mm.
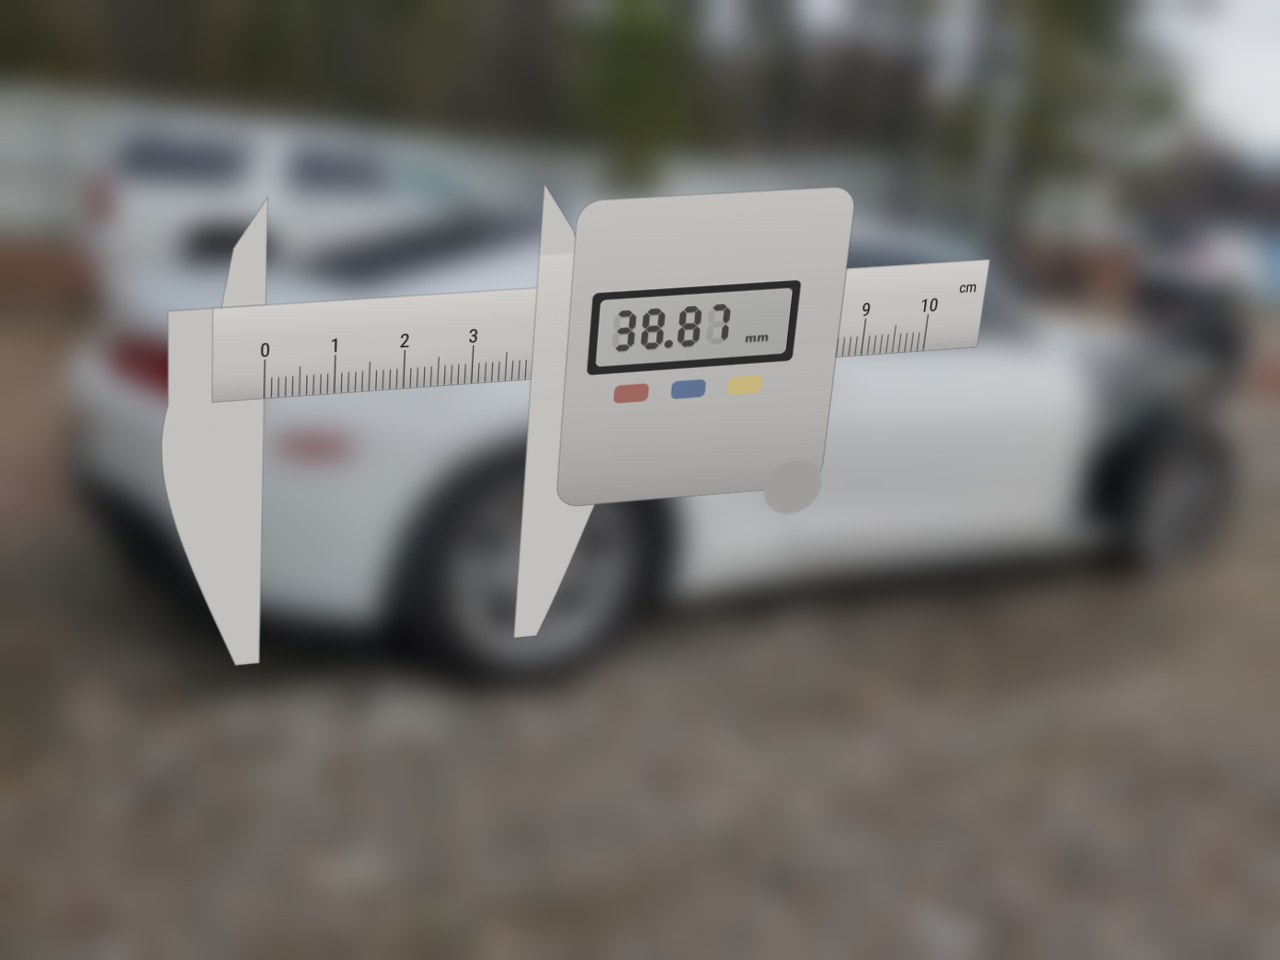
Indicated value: 38.87 mm
